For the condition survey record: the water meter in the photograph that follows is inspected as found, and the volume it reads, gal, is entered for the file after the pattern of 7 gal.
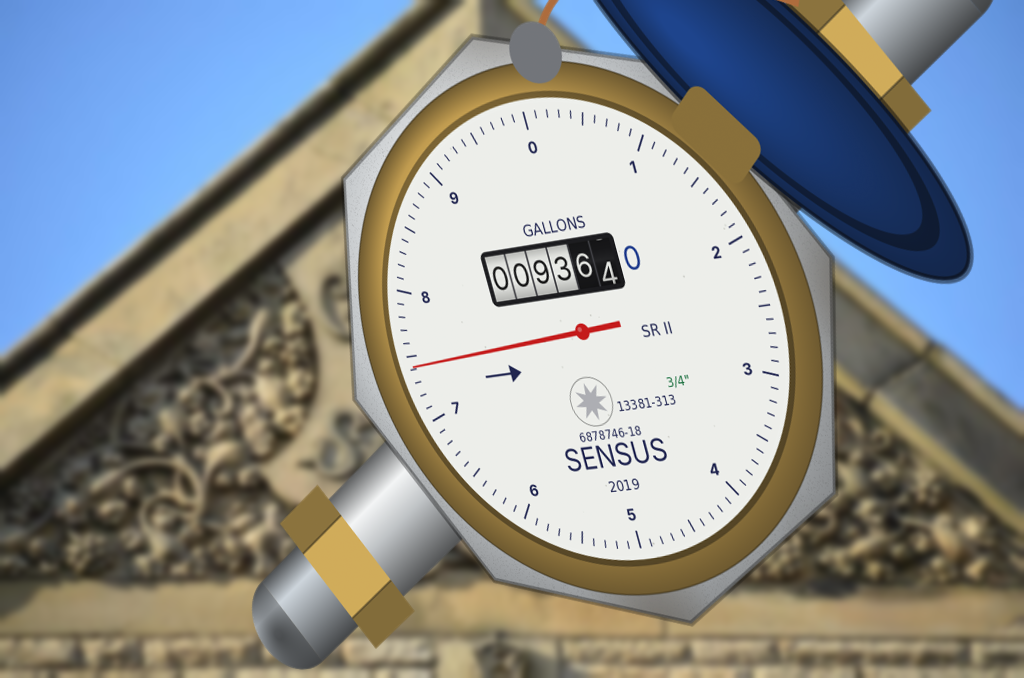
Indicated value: 93637.4 gal
